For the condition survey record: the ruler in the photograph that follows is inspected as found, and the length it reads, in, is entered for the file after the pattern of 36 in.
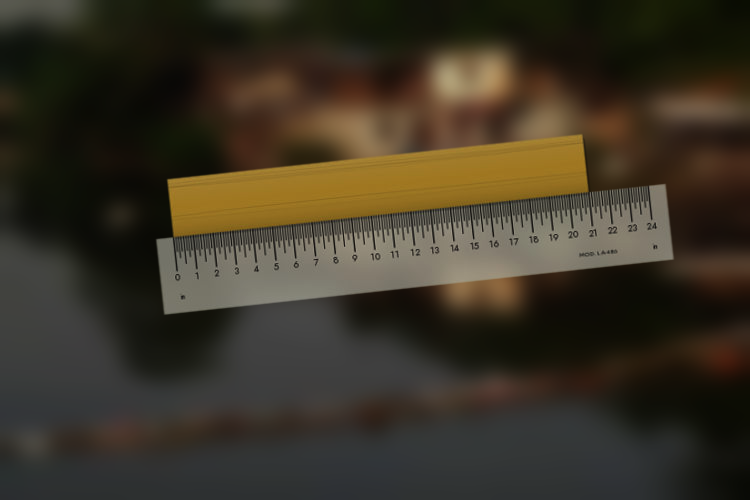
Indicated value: 21 in
